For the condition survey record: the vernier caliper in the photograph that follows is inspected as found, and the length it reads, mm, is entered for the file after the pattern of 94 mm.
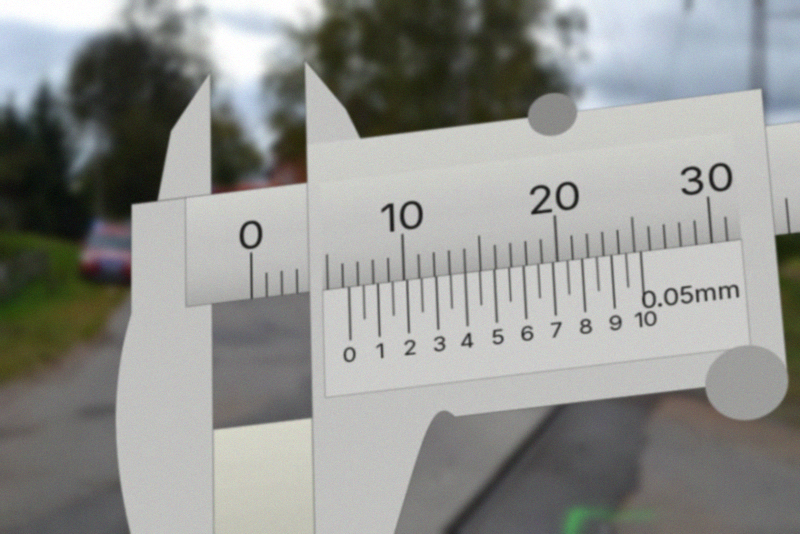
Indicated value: 6.4 mm
